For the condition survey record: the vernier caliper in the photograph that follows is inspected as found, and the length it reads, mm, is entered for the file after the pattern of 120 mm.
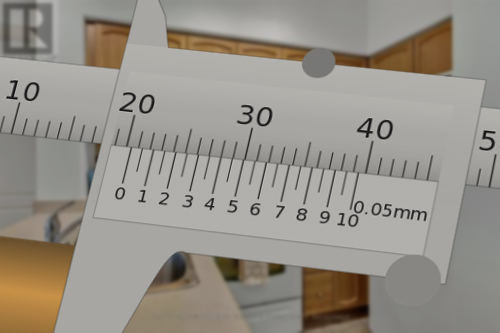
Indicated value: 20.4 mm
